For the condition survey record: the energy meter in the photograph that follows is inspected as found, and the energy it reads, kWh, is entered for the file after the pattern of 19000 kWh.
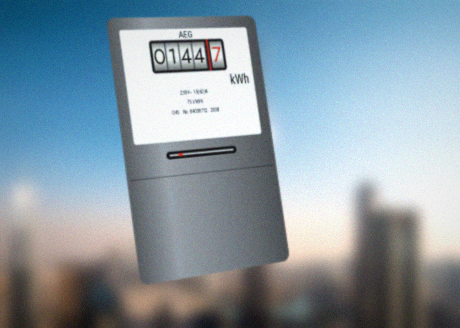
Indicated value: 144.7 kWh
